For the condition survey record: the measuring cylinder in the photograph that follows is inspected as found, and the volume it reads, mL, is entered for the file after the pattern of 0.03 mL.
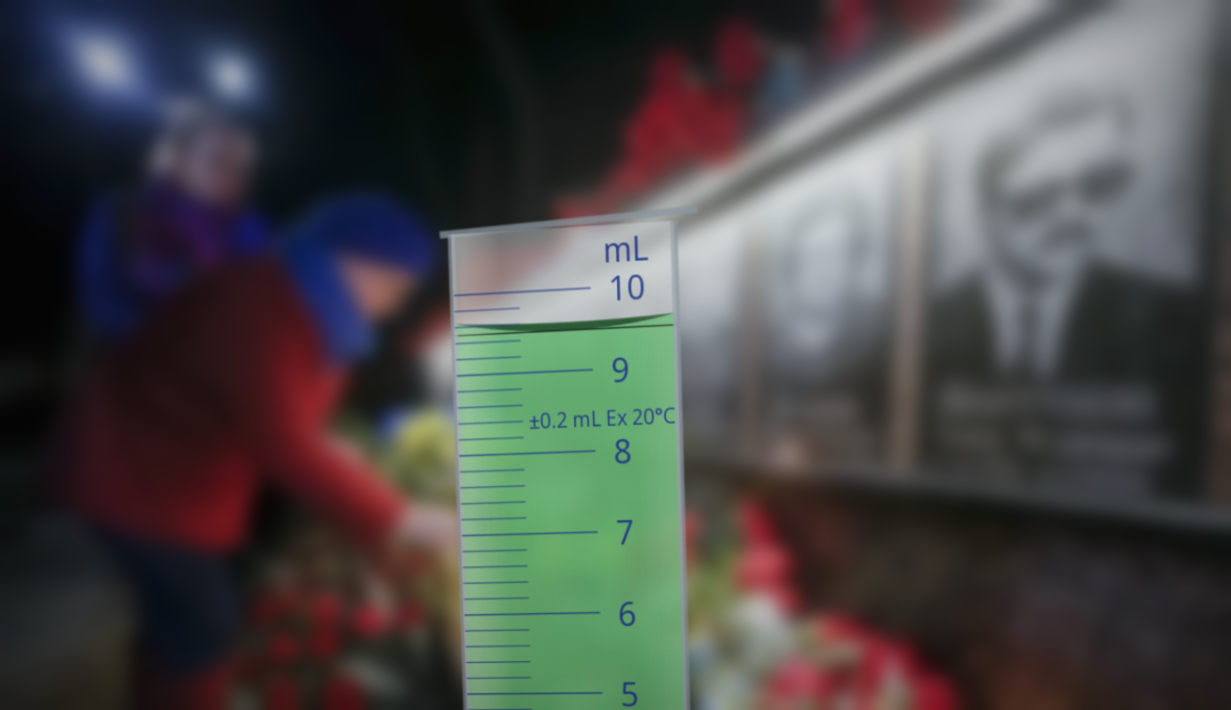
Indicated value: 9.5 mL
